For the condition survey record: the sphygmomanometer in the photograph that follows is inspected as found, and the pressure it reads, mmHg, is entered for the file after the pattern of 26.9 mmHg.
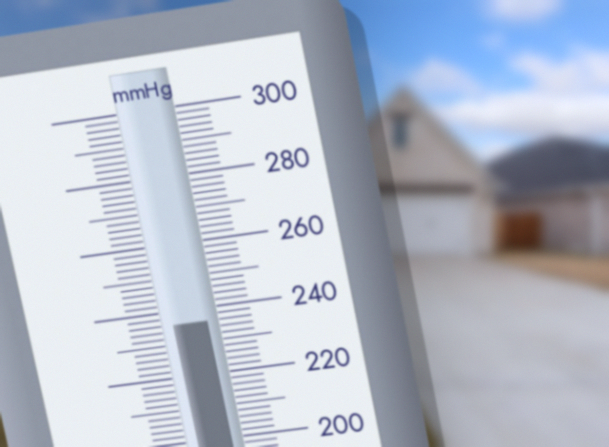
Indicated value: 236 mmHg
